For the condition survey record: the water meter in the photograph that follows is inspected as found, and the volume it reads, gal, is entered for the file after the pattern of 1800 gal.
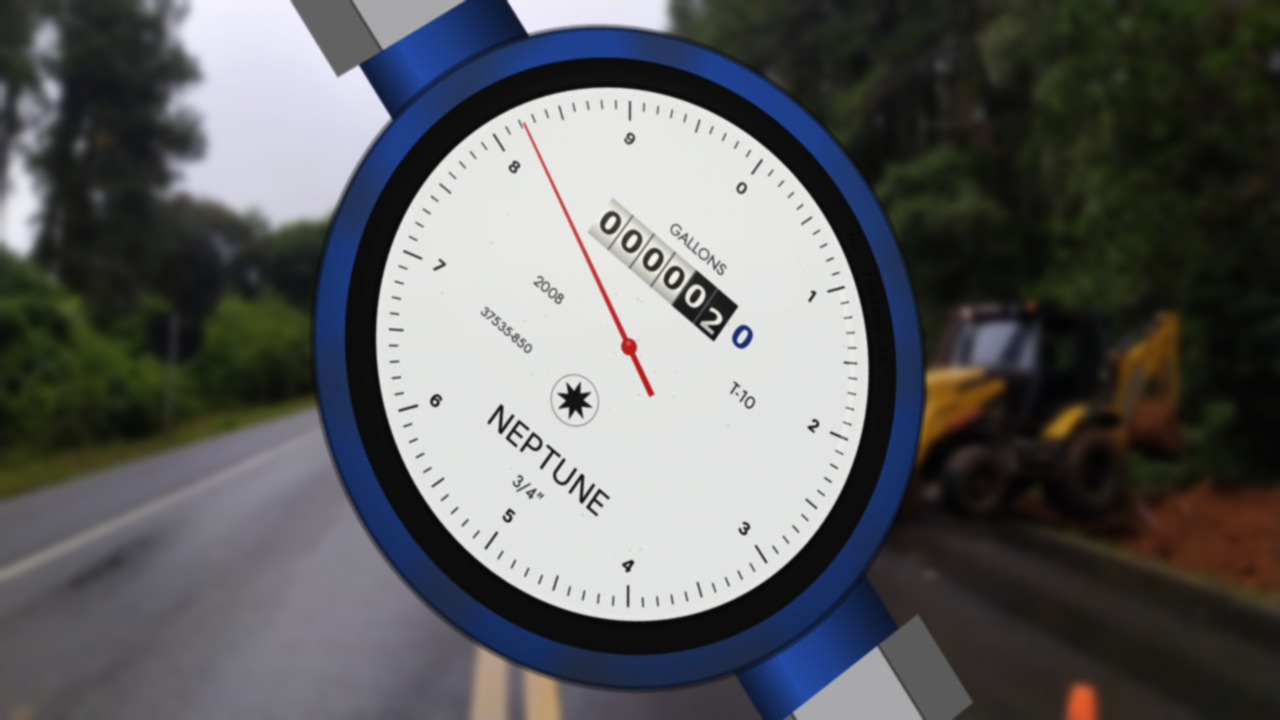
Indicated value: 18.2 gal
